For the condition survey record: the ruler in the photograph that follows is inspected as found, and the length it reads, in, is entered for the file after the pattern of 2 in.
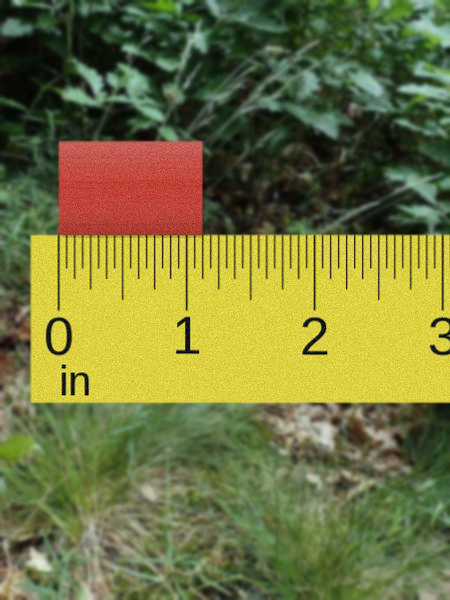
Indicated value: 1.125 in
